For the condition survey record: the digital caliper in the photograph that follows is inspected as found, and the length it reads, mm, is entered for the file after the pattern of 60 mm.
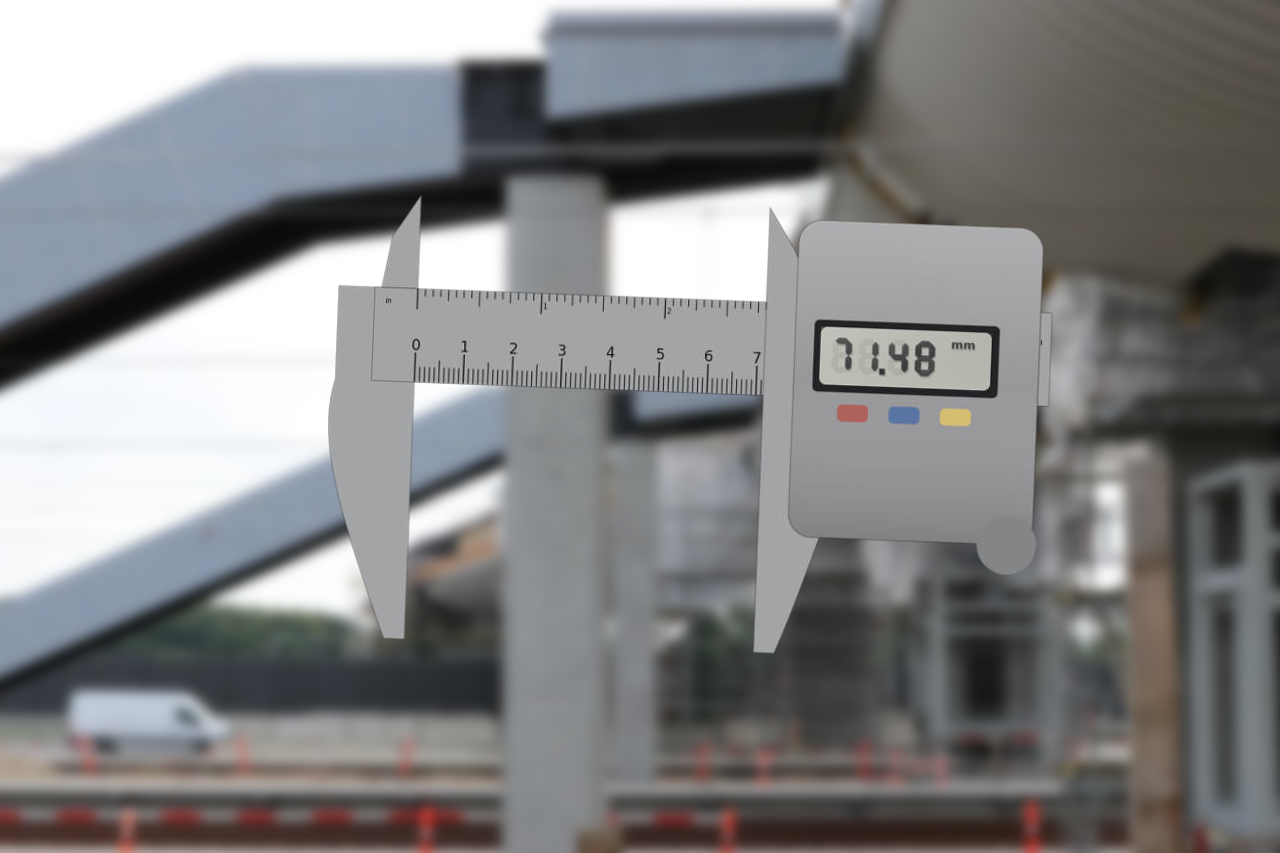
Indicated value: 71.48 mm
